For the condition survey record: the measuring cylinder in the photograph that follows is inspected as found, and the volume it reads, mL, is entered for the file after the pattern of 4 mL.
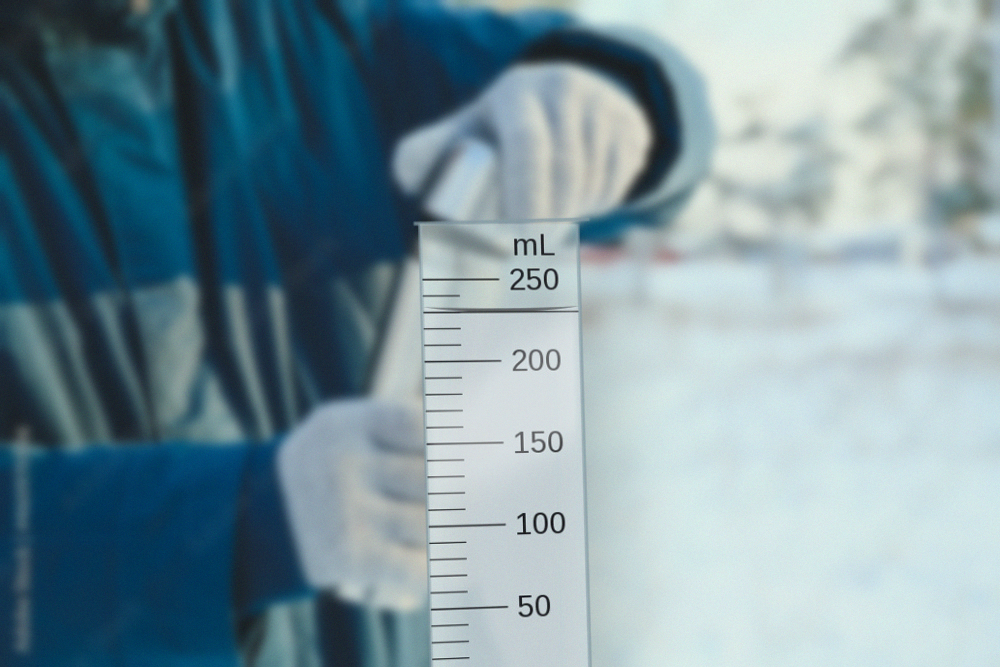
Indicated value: 230 mL
